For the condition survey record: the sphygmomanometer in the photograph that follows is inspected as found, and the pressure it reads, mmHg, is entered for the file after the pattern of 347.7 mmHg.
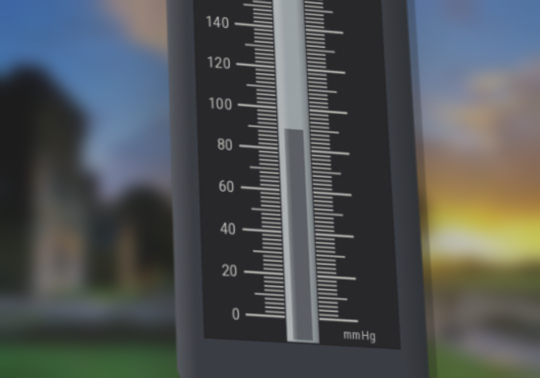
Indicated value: 90 mmHg
